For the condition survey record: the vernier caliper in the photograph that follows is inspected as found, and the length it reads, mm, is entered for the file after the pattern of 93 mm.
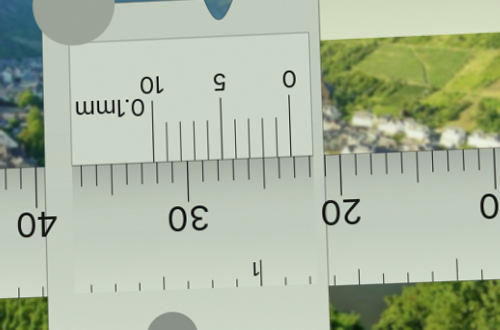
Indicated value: 23.2 mm
